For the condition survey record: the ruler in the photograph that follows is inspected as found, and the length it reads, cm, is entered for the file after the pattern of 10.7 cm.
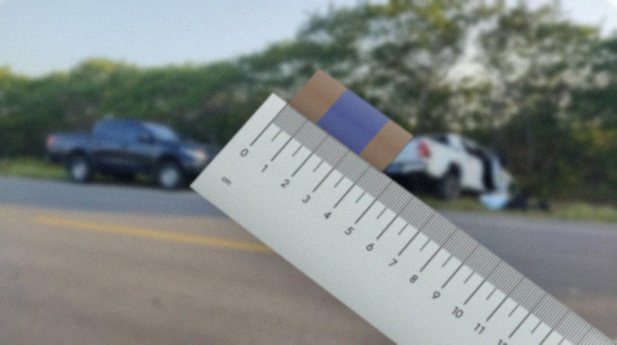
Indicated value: 4.5 cm
